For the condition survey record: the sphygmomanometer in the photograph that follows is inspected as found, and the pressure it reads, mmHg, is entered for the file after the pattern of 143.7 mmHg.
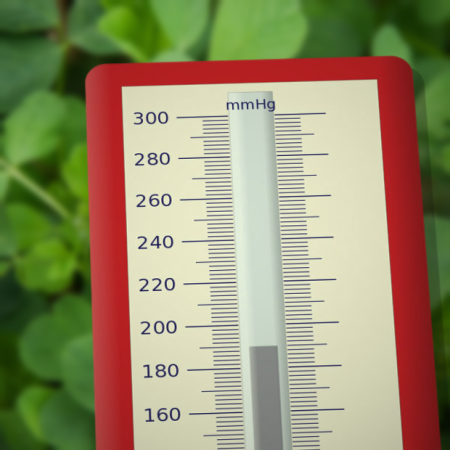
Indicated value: 190 mmHg
